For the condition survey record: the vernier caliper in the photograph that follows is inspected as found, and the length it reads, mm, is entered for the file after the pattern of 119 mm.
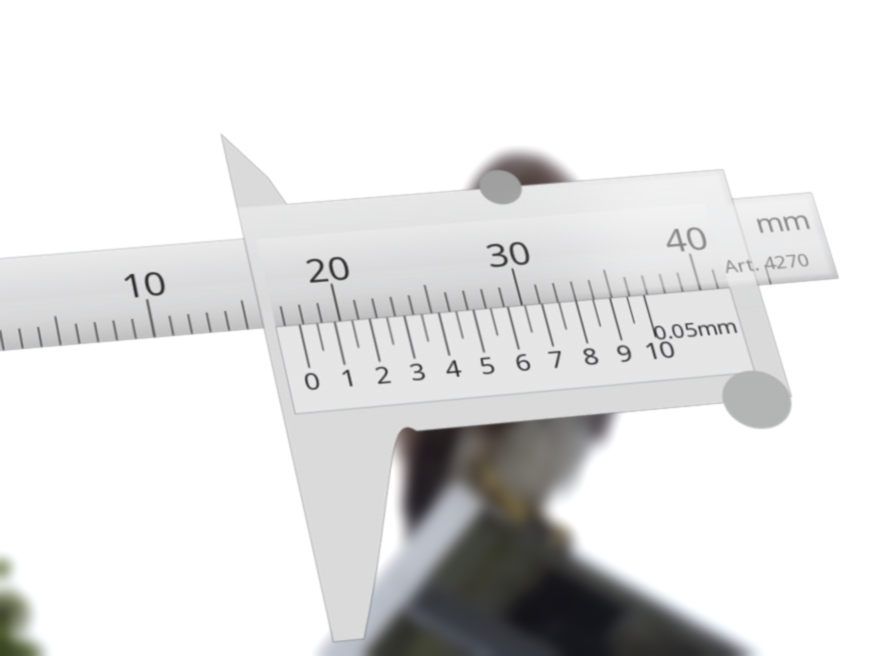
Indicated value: 17.8 mm
